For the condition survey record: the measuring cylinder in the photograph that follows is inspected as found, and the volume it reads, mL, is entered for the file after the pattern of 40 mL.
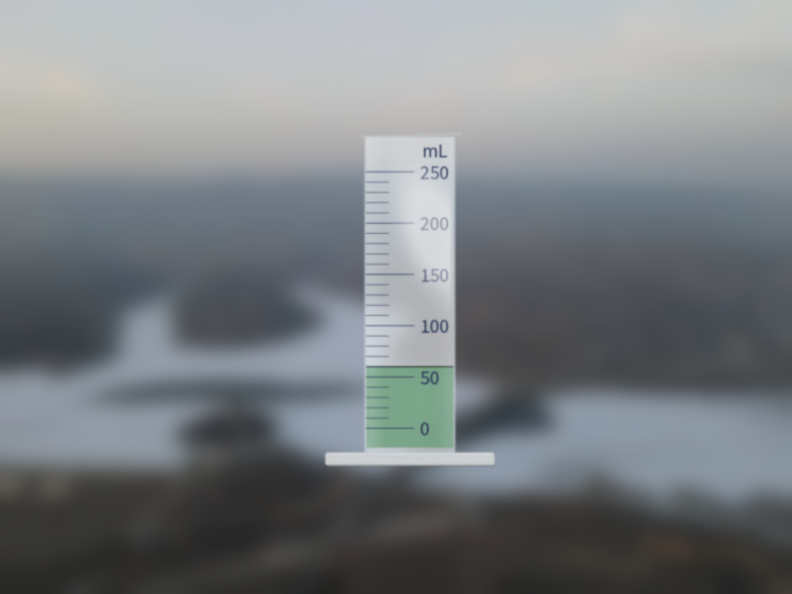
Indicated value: 60 mL
